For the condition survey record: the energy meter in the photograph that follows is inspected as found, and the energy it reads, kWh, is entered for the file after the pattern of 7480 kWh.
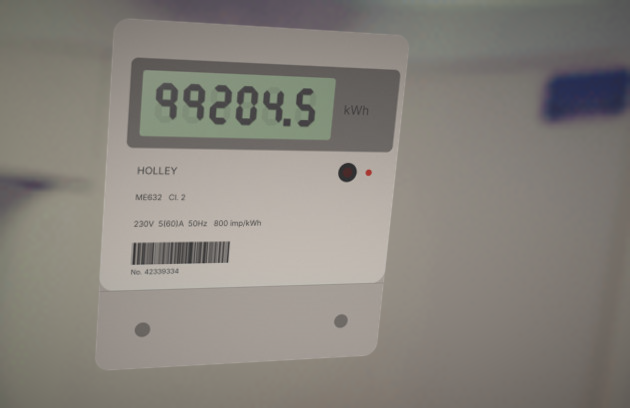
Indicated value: 99204.5 kWh
